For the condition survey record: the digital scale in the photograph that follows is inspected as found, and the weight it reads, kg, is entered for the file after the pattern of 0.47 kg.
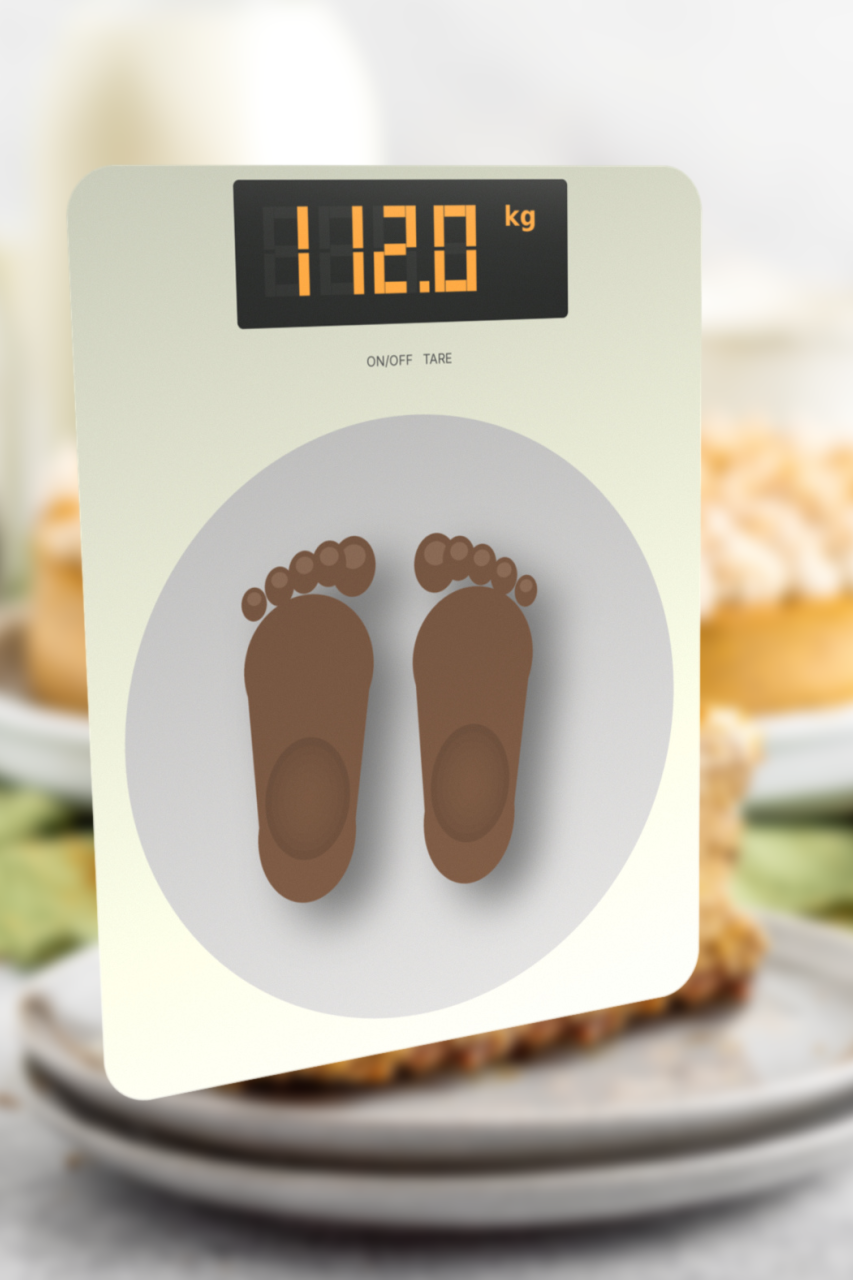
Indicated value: 112.0 kg
